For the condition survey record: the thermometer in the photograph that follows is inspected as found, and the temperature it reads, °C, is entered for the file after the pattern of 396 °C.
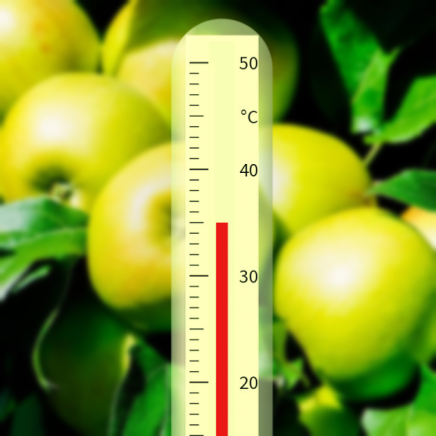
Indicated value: 35 °C
